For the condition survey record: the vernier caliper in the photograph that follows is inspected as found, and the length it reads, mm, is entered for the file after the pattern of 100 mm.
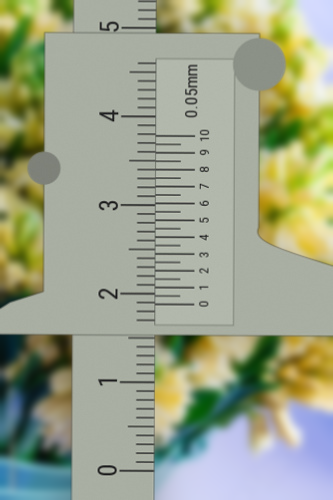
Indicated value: 18.8 mm
